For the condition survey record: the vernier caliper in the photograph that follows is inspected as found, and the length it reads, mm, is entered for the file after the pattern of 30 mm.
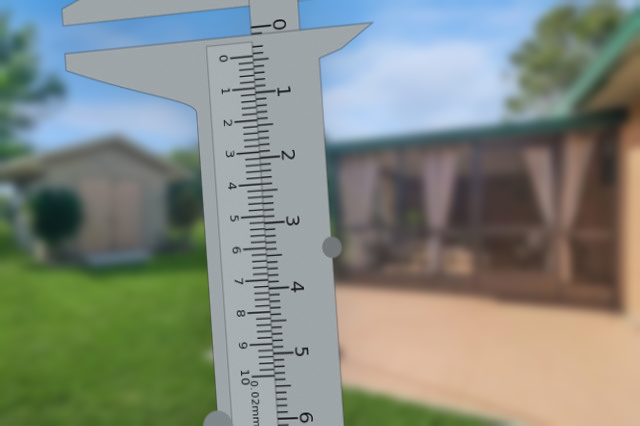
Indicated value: 4.4 mm
